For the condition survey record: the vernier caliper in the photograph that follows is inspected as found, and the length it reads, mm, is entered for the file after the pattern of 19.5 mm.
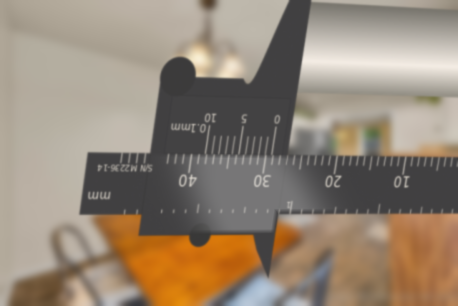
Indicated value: 29.2 mm
